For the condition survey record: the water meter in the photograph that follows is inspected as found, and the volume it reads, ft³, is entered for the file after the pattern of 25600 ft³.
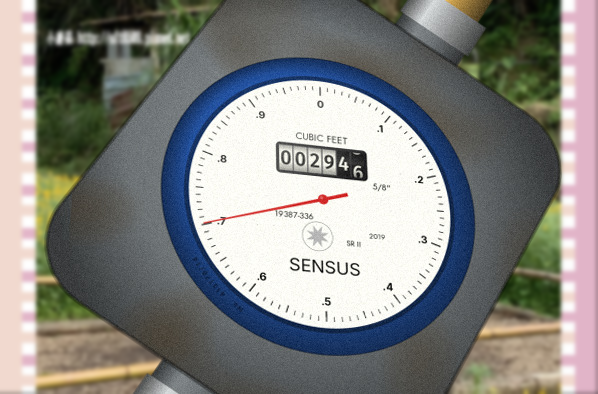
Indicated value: 2945.70 ft³
